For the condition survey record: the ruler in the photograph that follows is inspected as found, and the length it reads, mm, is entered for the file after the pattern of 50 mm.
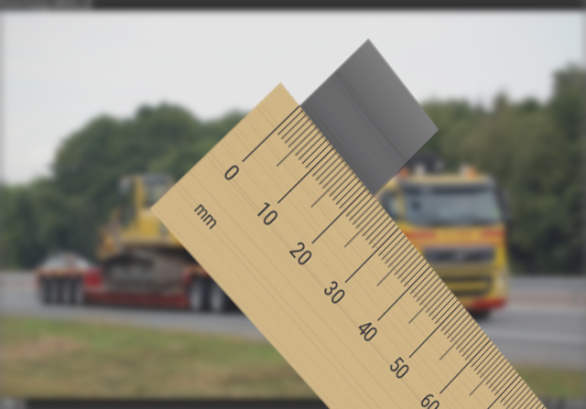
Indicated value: 22 mm
